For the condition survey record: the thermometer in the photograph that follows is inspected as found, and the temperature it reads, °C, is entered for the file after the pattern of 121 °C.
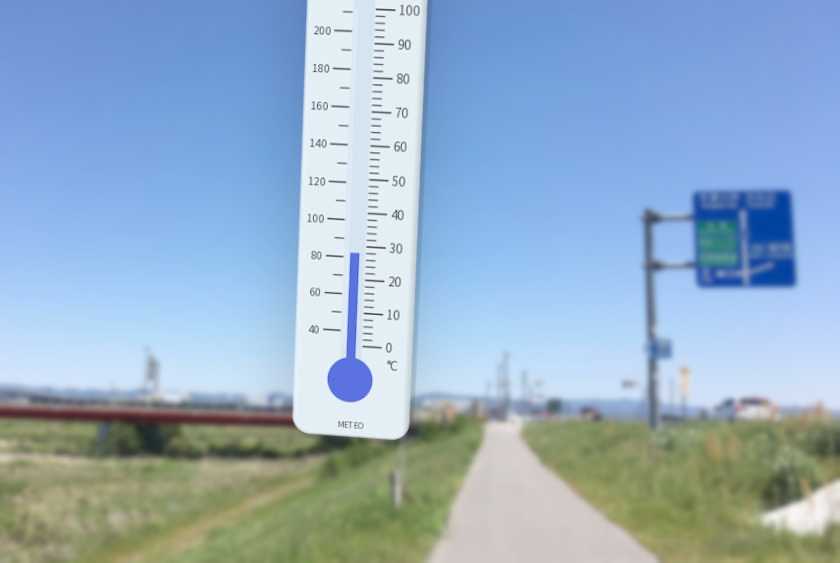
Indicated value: 28 °C
